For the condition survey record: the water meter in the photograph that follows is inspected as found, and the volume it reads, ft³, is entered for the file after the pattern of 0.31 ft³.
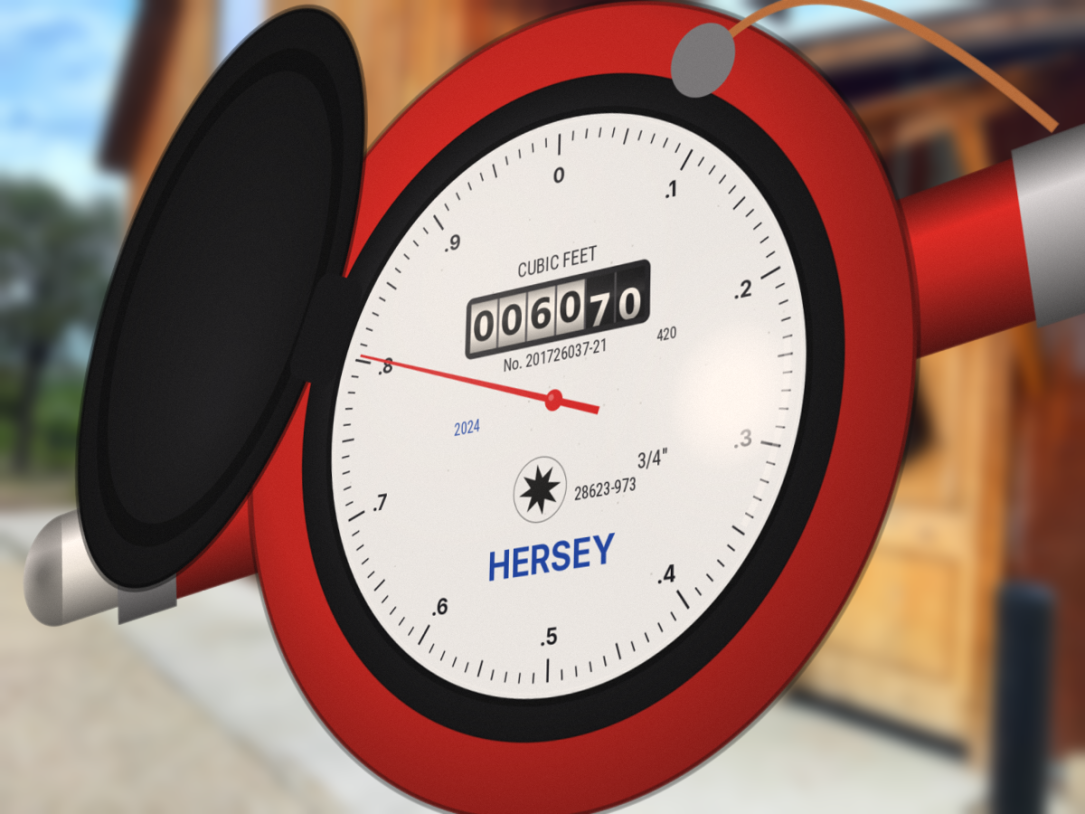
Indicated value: 6069.80 ft³
